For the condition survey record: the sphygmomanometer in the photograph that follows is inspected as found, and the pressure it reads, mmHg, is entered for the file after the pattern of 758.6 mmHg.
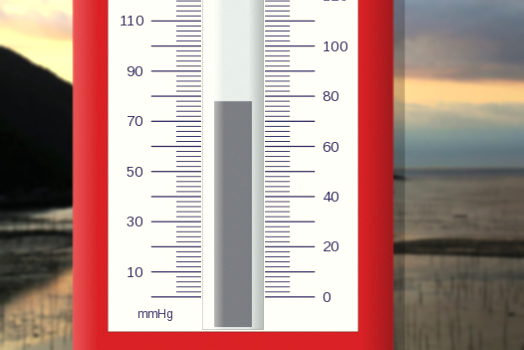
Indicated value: 78 mmHg
